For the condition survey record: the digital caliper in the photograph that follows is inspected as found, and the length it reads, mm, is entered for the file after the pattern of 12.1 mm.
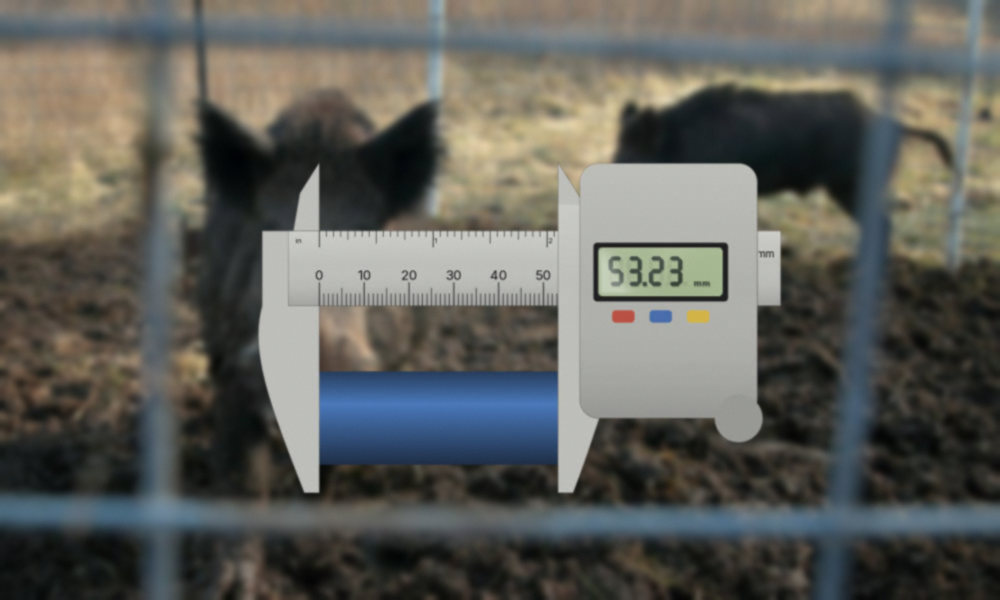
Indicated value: 53.23 mm
